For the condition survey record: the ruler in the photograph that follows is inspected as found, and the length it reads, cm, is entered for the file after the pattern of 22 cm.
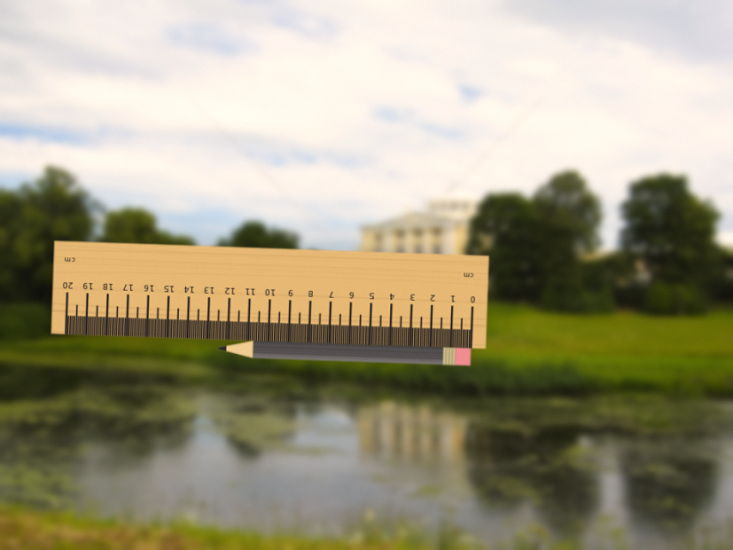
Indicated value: 12.5 cm
